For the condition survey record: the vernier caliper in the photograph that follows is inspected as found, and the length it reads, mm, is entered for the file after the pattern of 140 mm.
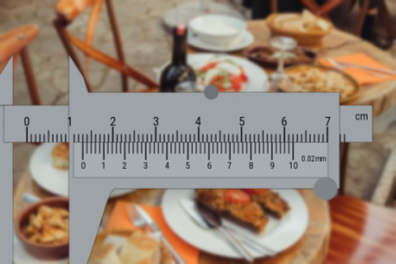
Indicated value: 13.0 mm
